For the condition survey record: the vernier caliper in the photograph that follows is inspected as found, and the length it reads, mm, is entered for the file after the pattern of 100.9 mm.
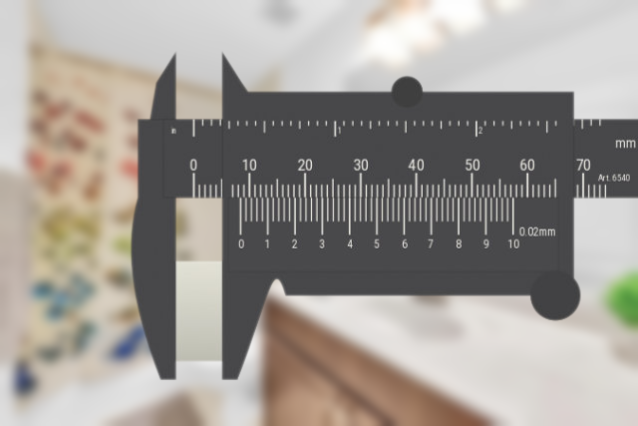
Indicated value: 8.4 mm
